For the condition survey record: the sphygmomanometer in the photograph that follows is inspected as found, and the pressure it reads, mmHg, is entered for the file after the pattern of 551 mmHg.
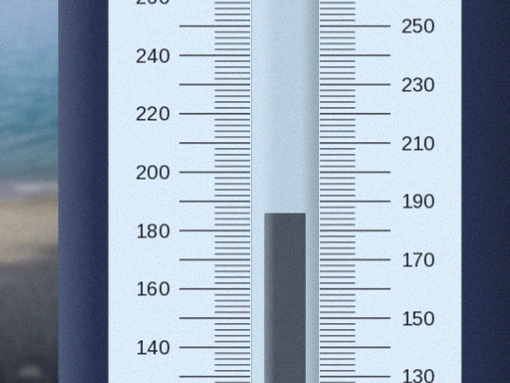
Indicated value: 186 mmHg
